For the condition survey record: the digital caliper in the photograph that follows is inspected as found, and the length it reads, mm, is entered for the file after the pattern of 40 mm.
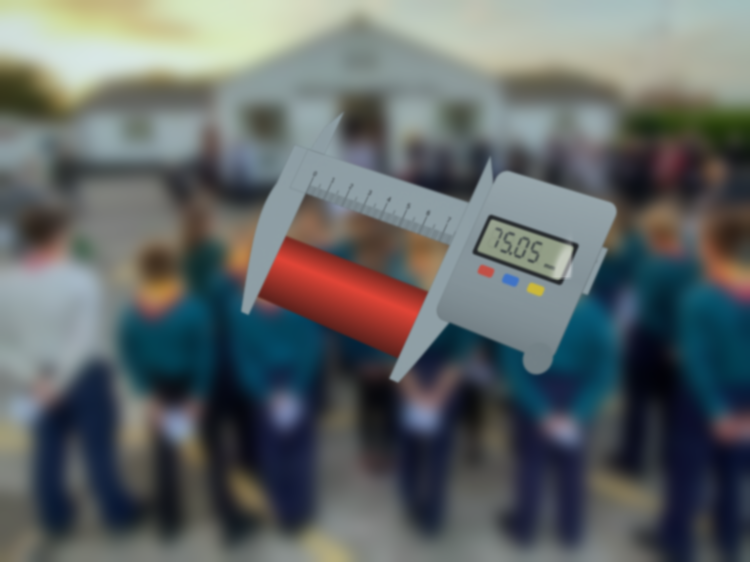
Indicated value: 75.05 mm
